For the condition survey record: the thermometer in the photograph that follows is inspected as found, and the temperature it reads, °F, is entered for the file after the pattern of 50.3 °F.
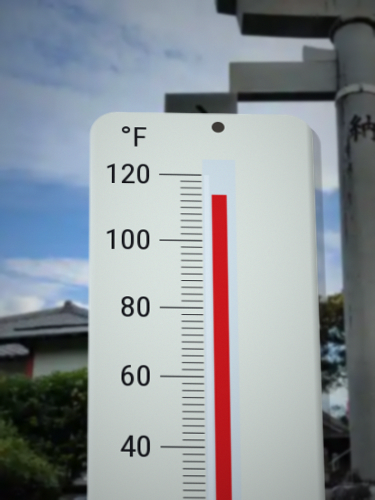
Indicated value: 114 °F
